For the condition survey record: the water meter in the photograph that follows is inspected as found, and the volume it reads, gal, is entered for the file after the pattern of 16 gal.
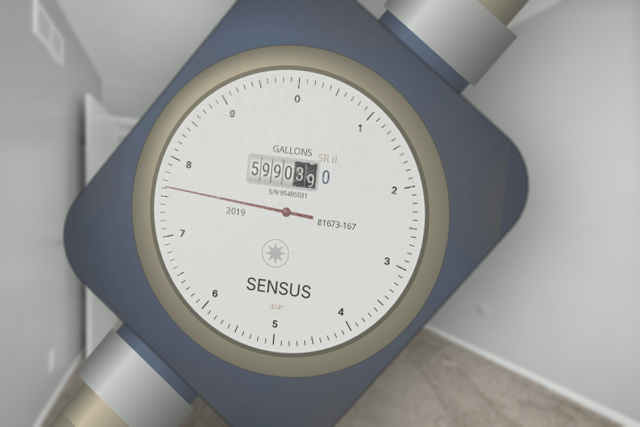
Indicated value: 5990387.6 gal
